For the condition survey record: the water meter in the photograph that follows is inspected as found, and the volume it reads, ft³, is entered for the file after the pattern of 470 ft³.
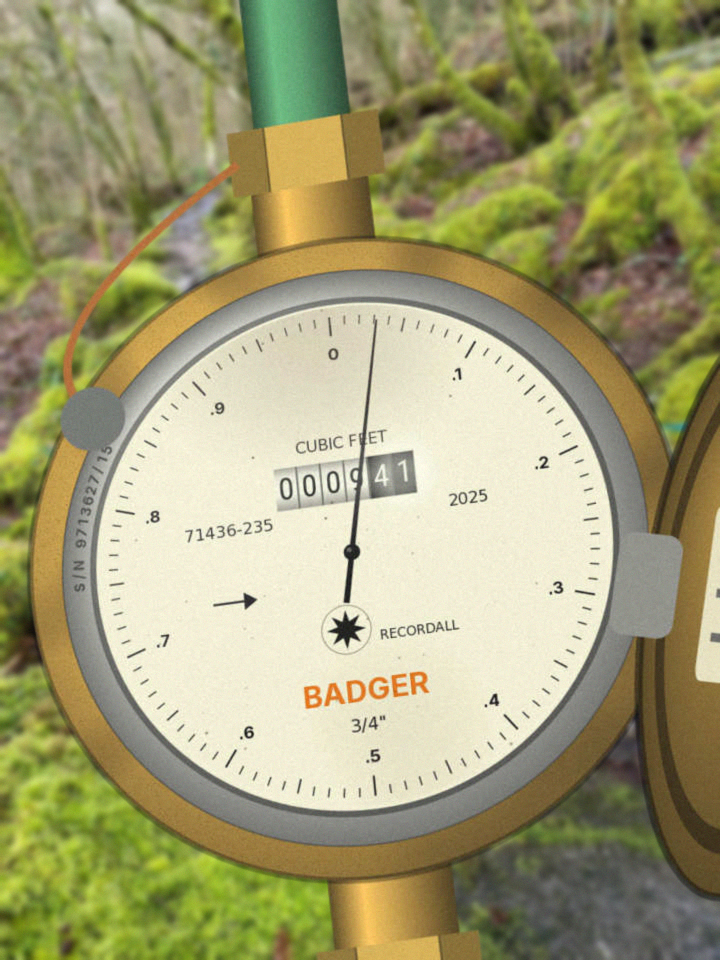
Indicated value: 941.03 ft³
